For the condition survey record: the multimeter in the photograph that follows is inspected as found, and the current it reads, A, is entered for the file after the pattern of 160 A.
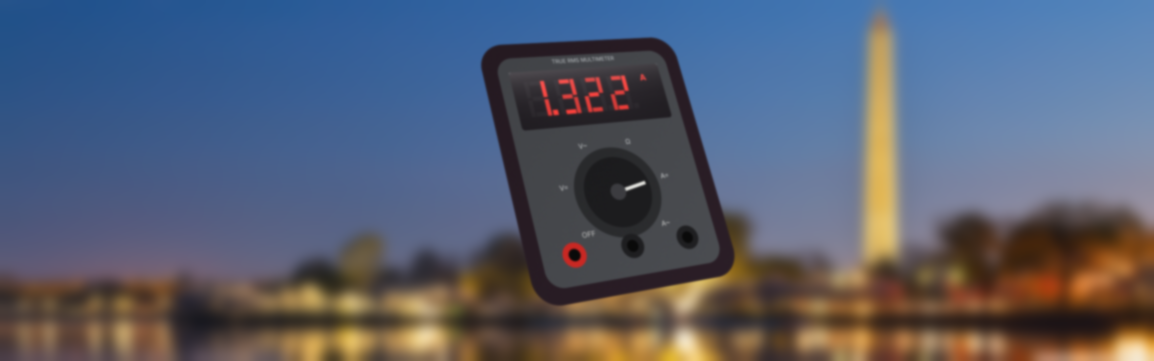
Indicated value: 1.322 A
